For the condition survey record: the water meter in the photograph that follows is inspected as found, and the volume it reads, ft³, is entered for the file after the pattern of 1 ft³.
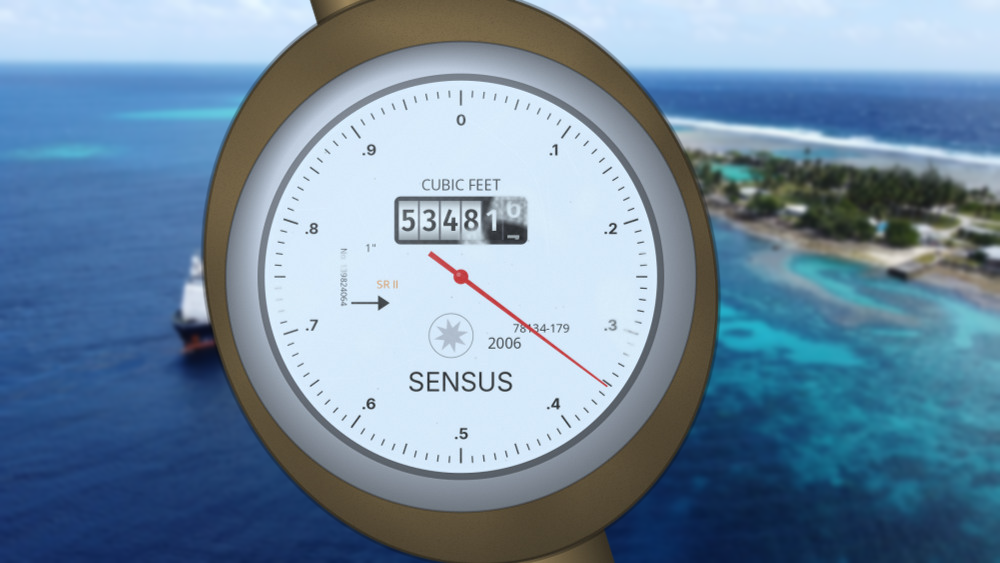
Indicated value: 534816.35 ft³
